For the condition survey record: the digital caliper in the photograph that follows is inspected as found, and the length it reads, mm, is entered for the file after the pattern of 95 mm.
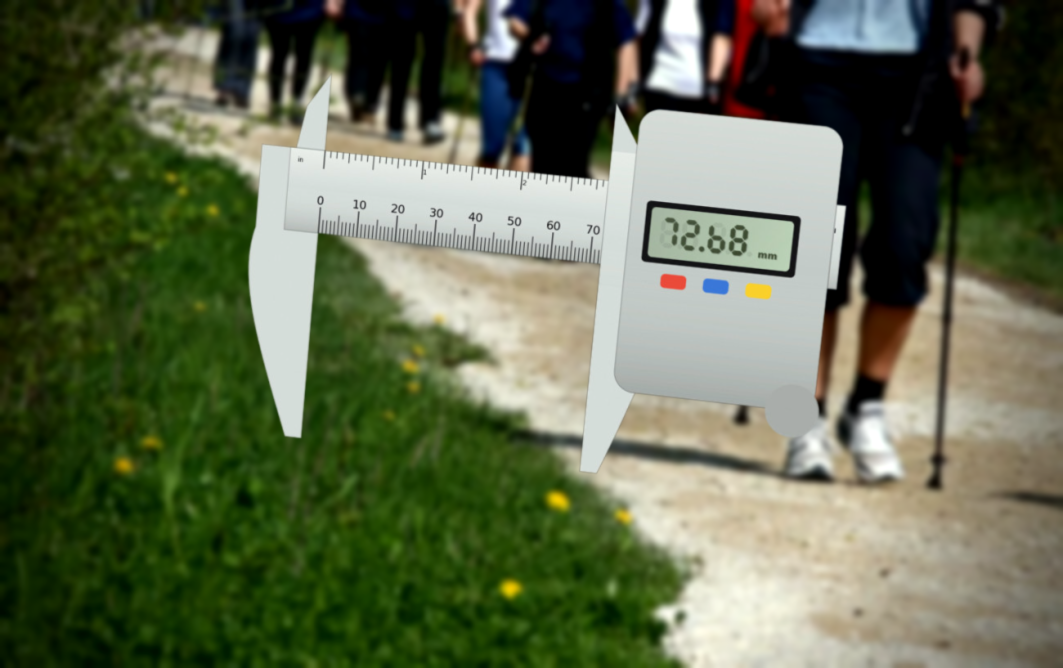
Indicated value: 72.68 mm
